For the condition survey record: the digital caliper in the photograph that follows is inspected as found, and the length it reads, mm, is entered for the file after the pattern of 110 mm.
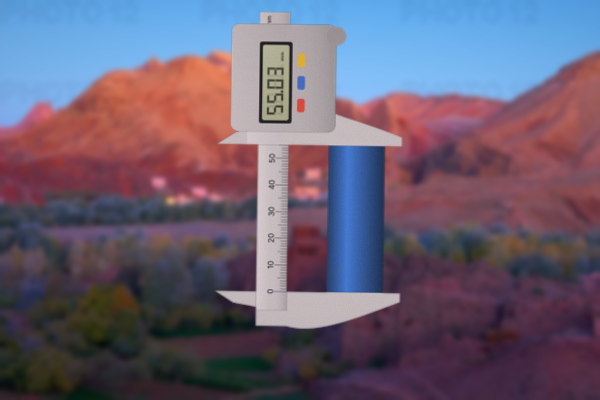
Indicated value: 55.03 mm
